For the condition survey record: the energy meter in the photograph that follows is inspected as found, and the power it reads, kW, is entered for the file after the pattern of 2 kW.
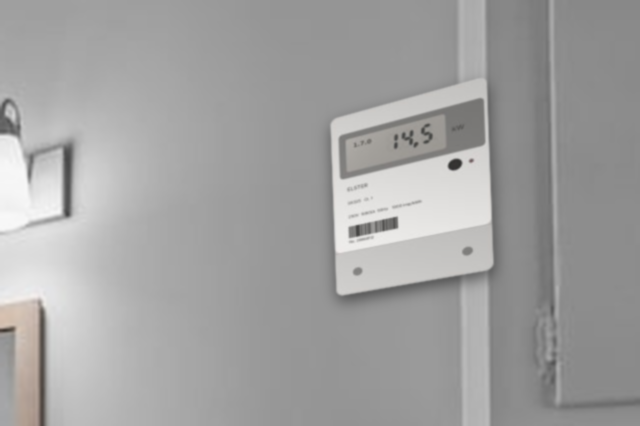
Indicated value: 14.5 kW
